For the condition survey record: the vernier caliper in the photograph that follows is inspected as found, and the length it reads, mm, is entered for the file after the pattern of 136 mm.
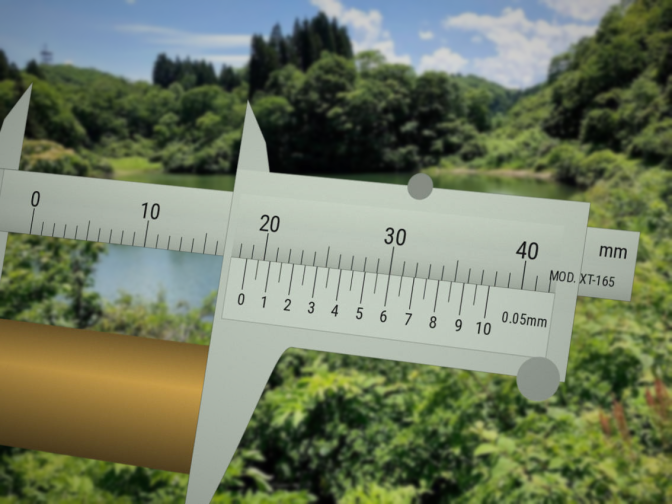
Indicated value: 18.6 mm
